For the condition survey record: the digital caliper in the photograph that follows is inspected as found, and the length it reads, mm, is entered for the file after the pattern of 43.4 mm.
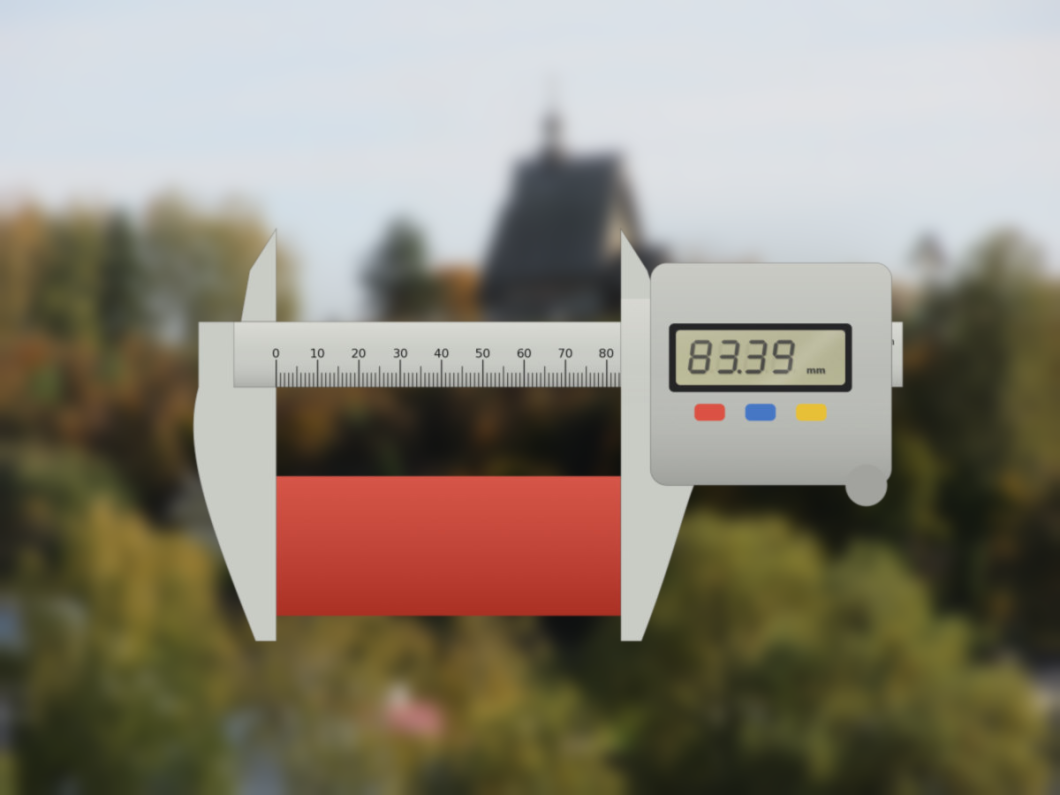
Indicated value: 83.39 mm
